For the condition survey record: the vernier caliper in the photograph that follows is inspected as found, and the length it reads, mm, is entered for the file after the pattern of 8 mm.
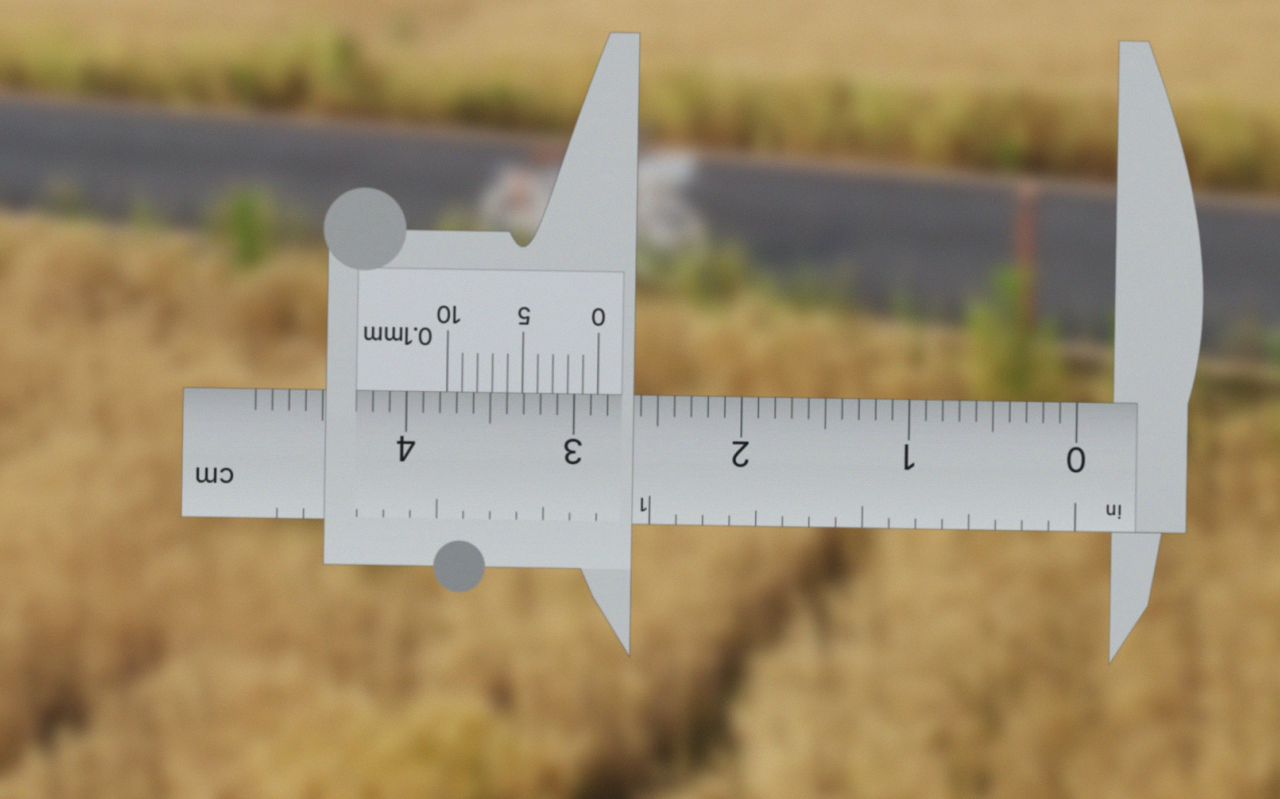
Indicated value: 28.6 mm
